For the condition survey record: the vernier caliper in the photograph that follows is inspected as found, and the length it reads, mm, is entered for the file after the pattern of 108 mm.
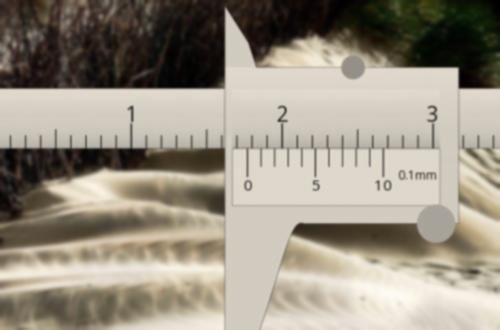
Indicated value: 17.7 mm
